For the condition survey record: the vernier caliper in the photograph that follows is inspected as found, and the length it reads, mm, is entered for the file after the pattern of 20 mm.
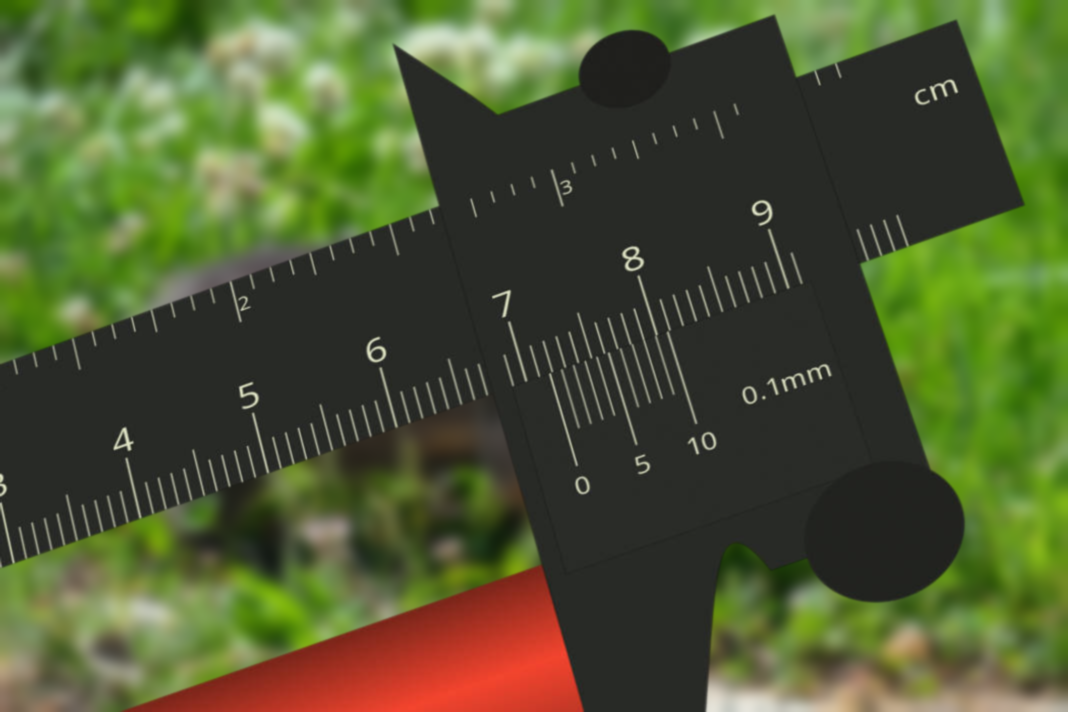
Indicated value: 71.8 mm
